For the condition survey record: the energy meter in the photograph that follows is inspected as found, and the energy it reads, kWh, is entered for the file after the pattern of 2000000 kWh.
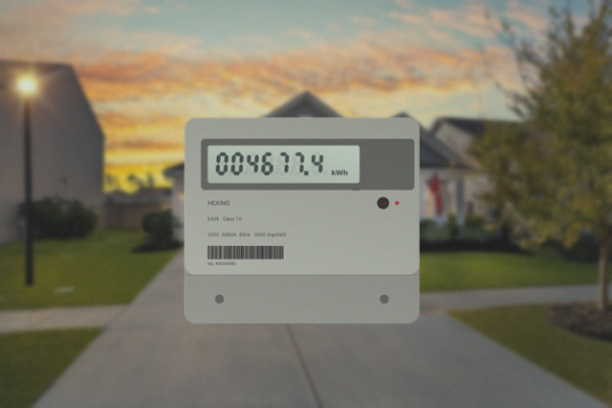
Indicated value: 4677.4 kWh
